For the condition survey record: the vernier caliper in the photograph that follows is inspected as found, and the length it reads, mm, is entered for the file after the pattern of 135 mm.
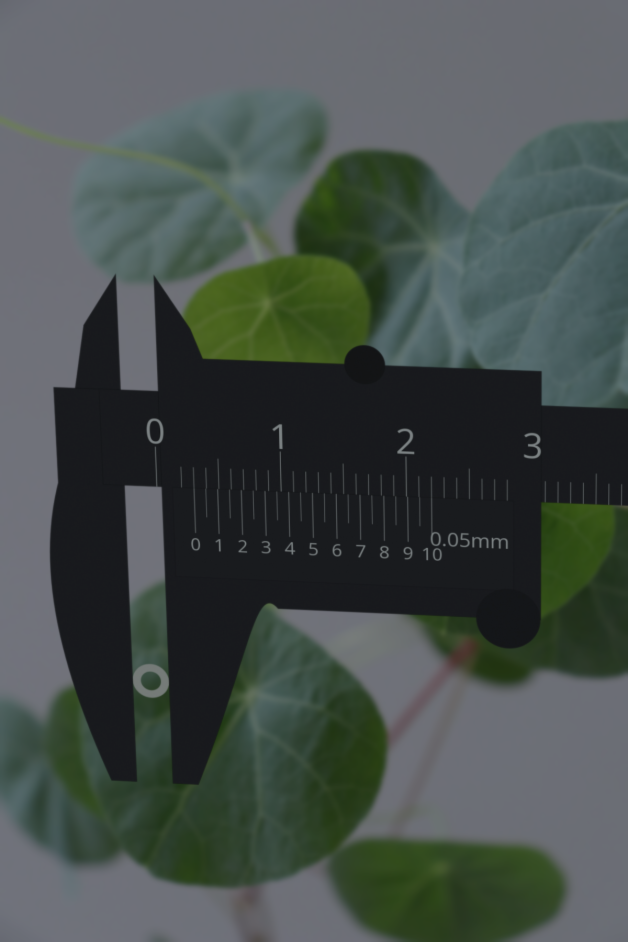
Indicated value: 3.0 mm
